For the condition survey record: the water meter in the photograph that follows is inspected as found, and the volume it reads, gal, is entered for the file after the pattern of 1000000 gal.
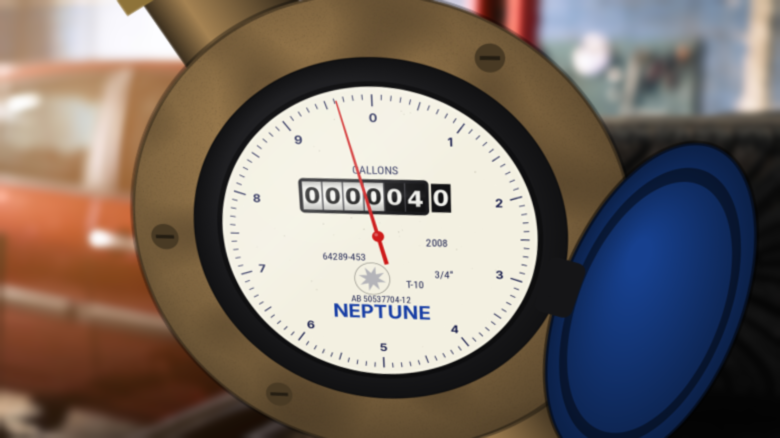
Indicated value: 39.6 gal
